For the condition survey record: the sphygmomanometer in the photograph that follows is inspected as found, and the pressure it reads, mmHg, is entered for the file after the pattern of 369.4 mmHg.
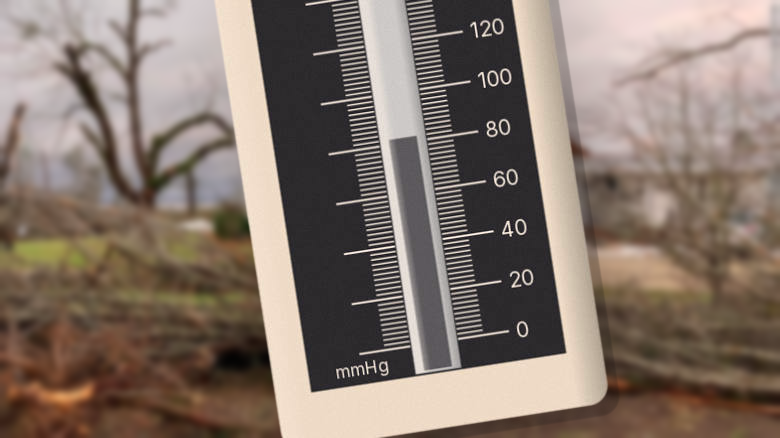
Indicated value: 82 mmHg
